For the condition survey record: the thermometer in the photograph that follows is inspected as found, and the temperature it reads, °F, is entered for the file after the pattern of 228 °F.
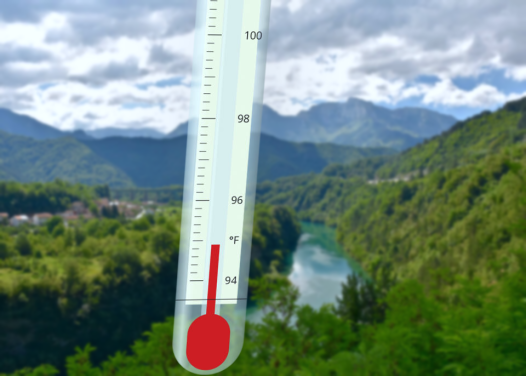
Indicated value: 94.9 °F
